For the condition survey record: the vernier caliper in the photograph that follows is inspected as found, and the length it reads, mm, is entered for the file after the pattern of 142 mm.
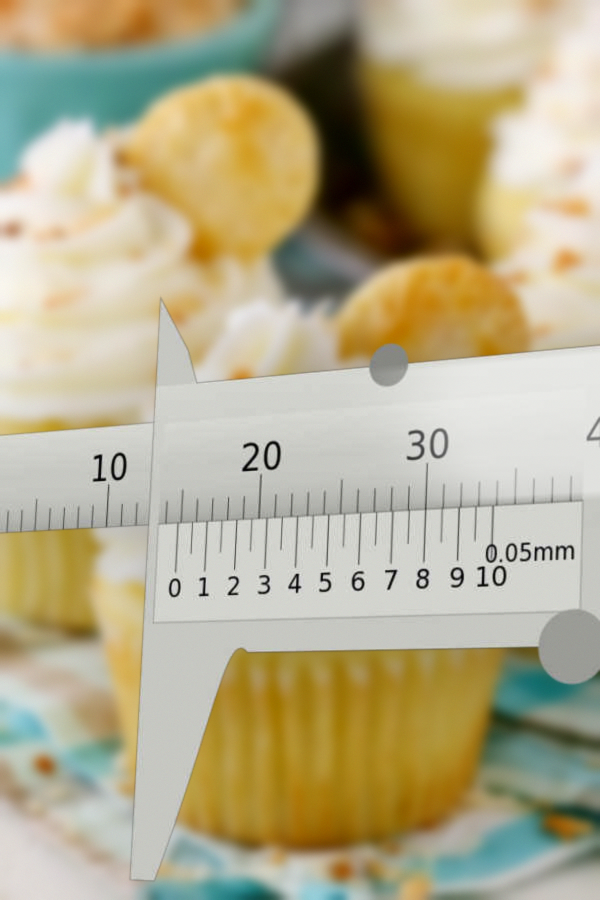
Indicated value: 14.8 mm
